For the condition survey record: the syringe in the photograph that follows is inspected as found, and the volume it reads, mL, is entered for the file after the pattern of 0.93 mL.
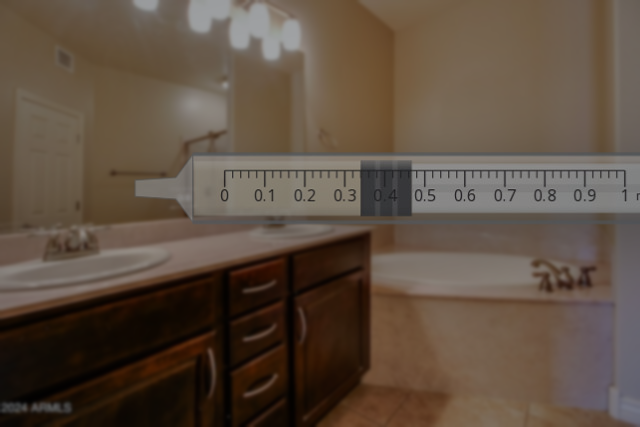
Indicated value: 0.34 mL
